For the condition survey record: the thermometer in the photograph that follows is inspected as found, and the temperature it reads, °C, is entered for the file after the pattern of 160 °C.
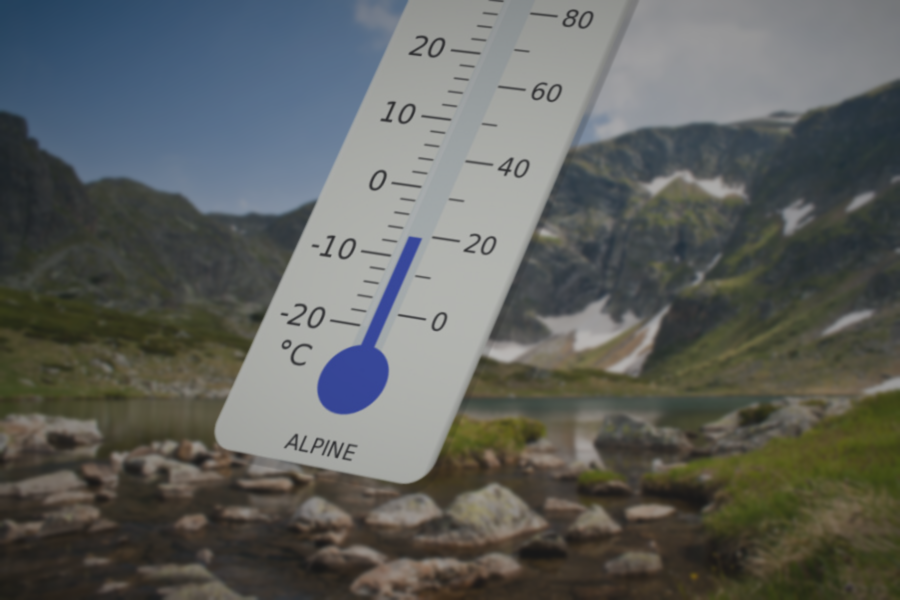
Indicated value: -7 °C
